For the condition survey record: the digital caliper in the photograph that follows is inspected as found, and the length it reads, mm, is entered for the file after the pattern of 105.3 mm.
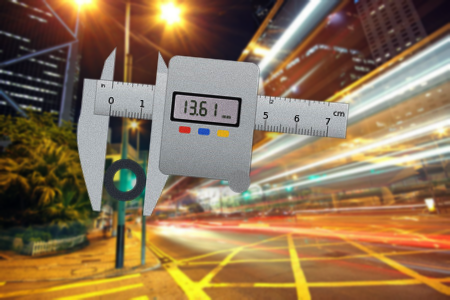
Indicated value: 13.61 mm
